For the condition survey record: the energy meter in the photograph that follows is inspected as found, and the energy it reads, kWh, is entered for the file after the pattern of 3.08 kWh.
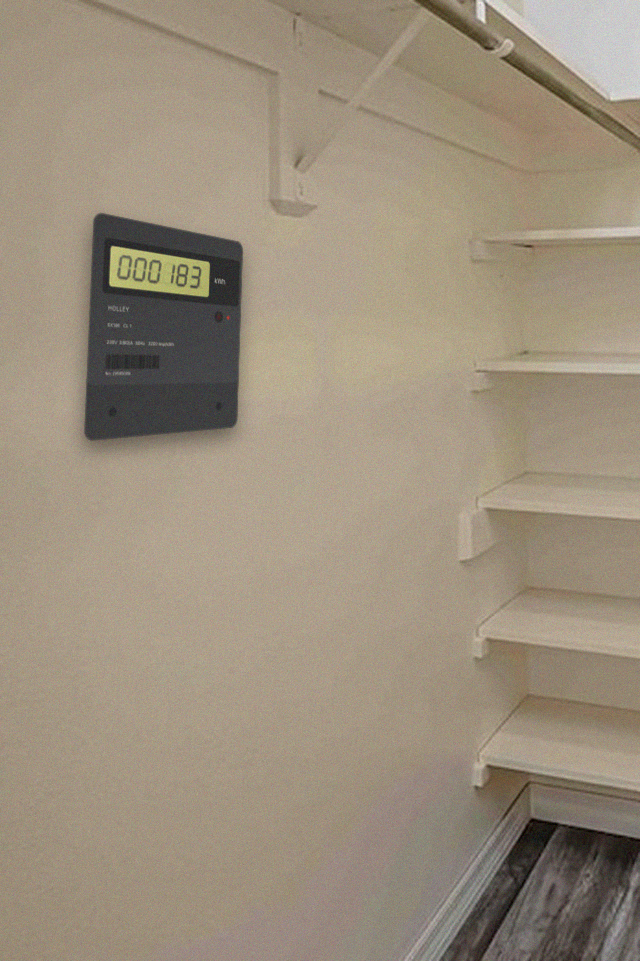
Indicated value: 183 kWh
